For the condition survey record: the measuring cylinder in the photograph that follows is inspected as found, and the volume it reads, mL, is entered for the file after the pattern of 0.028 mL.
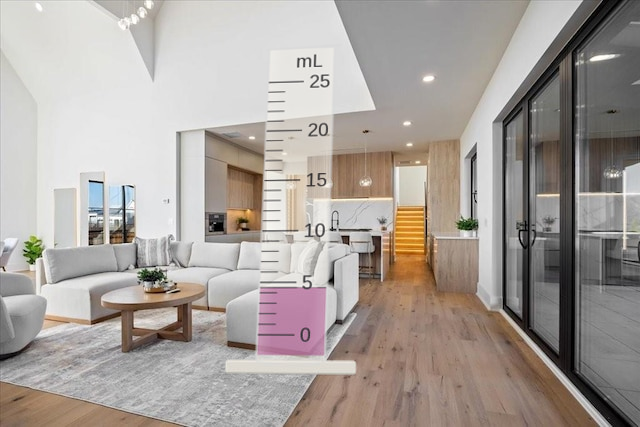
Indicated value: 4.5 mL
